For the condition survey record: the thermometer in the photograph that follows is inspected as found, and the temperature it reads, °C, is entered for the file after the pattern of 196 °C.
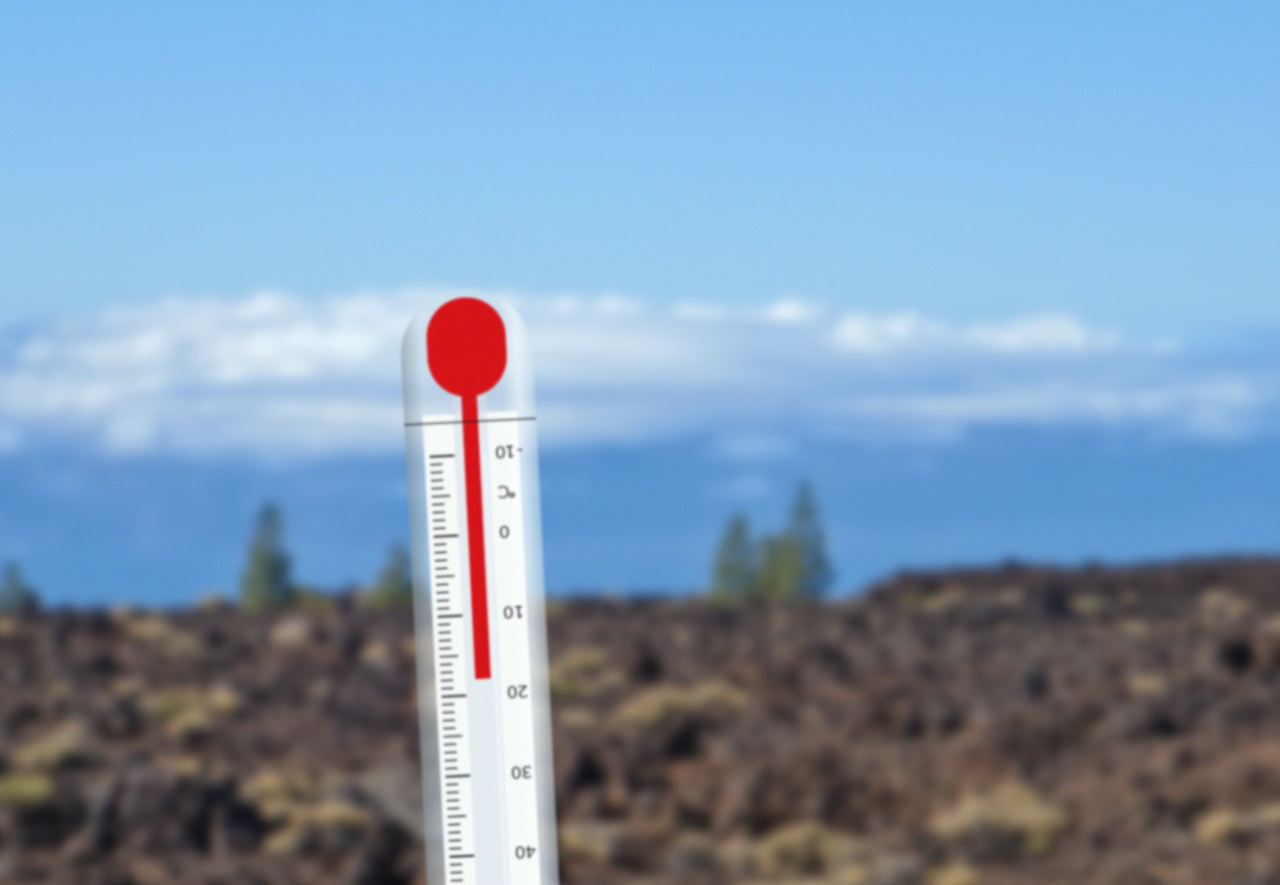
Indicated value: 18 °C
